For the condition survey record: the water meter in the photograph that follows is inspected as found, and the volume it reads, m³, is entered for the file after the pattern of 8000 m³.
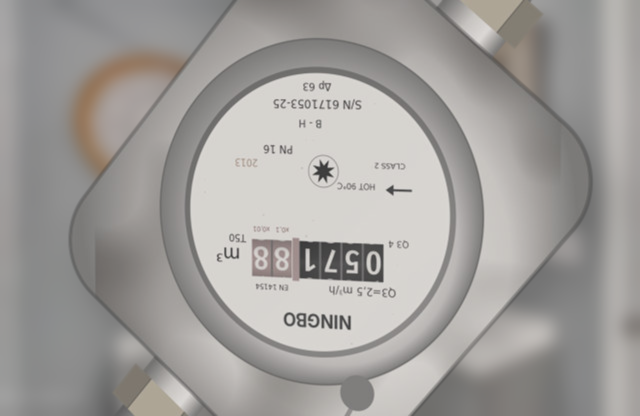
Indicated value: 571.88 m³
